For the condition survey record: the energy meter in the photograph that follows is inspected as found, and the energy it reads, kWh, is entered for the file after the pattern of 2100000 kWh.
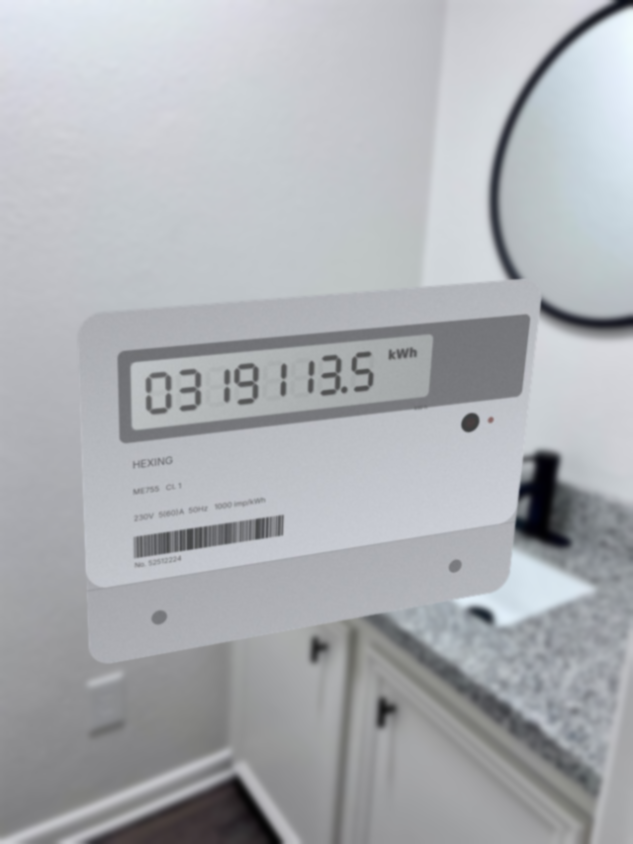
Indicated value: 319113.5 kWh
